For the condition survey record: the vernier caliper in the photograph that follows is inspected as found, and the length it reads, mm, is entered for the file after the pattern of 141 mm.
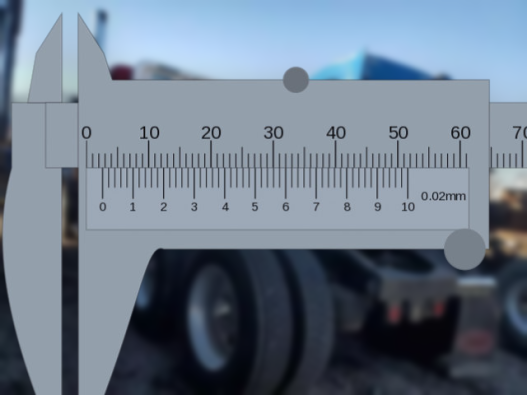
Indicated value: 2.6 mm
